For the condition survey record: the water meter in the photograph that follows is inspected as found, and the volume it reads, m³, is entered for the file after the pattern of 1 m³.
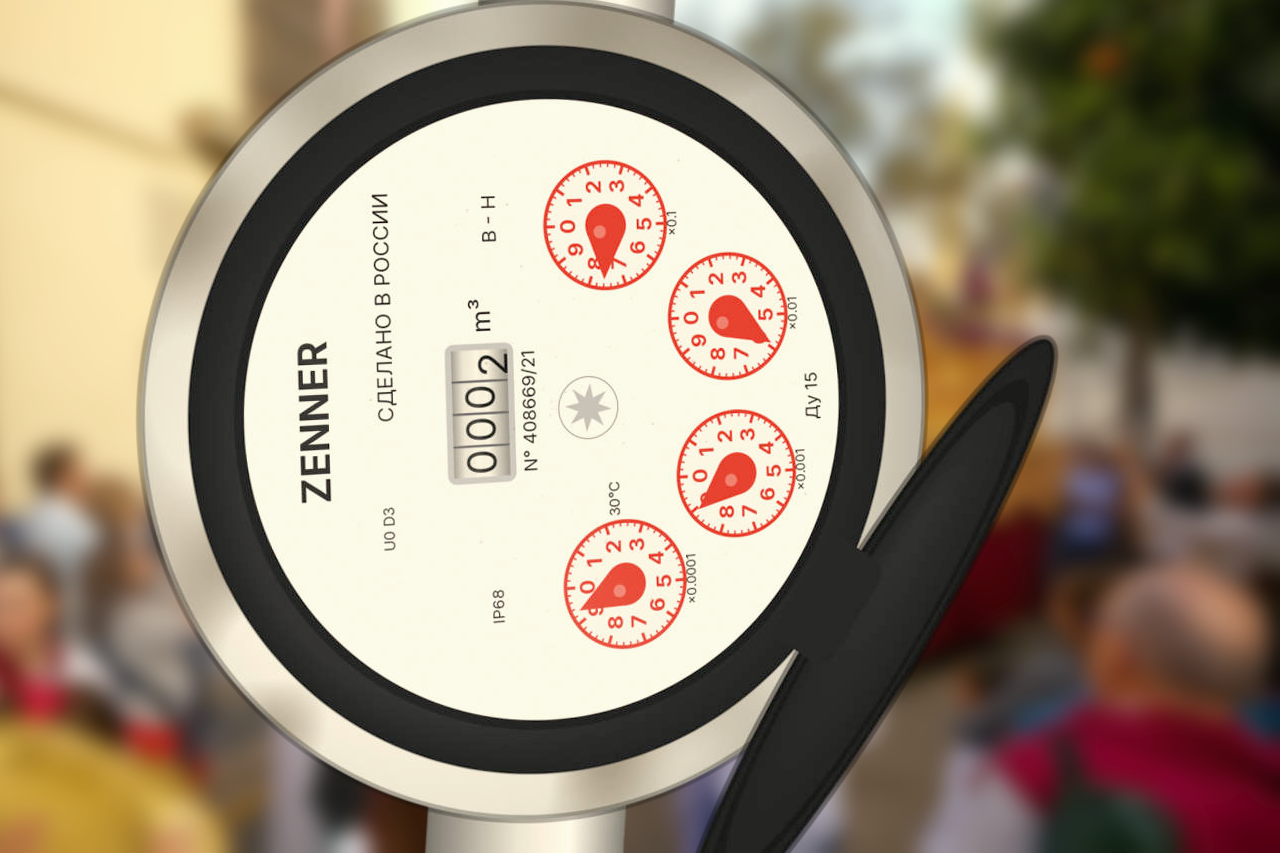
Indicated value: 1.7589 m³
